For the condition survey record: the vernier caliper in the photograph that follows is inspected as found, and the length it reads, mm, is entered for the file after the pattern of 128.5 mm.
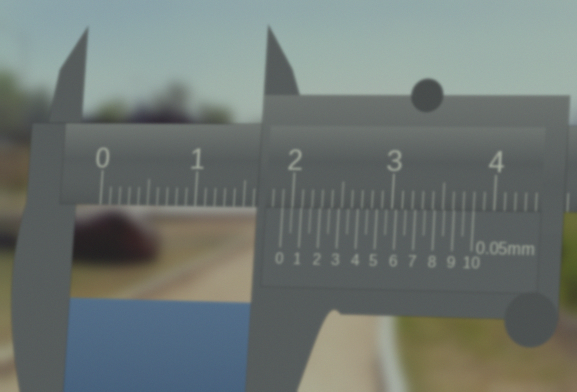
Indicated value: 19.0 mm
